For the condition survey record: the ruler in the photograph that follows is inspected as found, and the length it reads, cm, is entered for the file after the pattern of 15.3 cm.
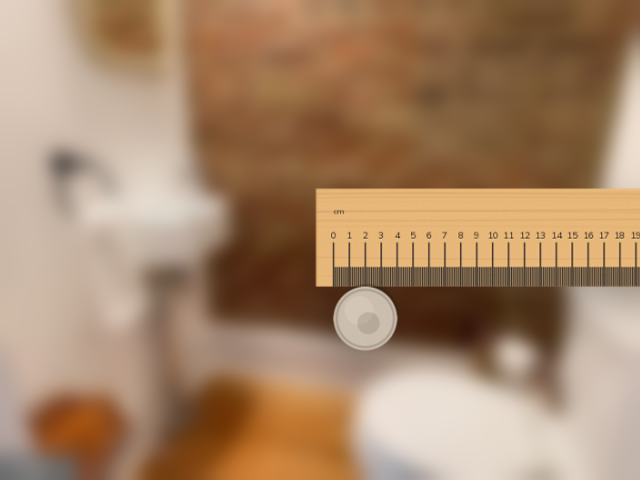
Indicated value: 4 cm
